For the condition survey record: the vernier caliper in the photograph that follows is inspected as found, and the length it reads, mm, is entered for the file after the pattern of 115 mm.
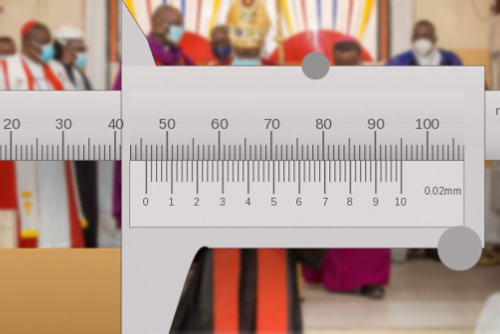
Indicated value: 46.0 mm
